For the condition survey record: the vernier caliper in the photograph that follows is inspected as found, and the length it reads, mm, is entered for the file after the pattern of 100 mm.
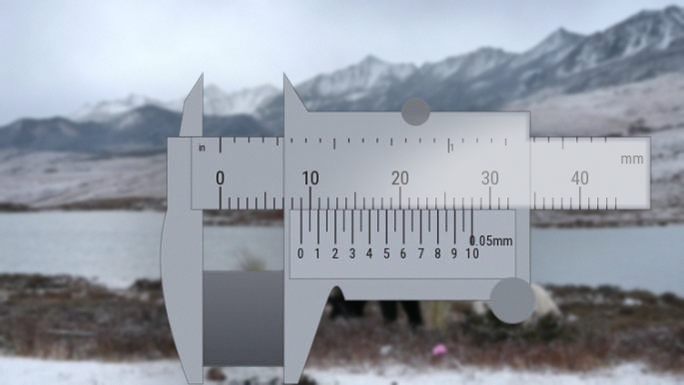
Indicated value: 9.0 mm
